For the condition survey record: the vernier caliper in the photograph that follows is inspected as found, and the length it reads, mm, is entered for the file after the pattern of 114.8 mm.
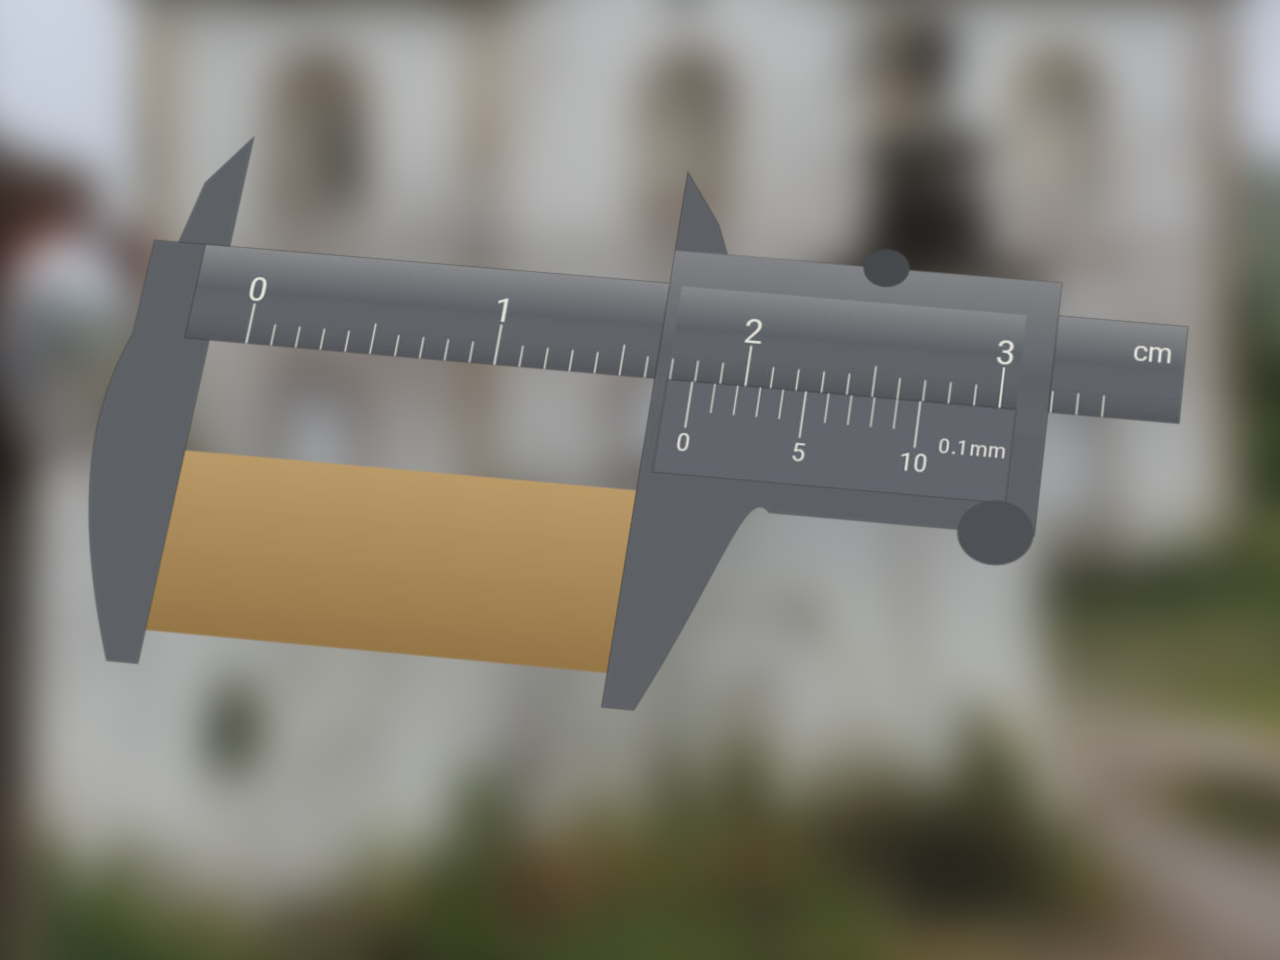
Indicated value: 17.9 mm
